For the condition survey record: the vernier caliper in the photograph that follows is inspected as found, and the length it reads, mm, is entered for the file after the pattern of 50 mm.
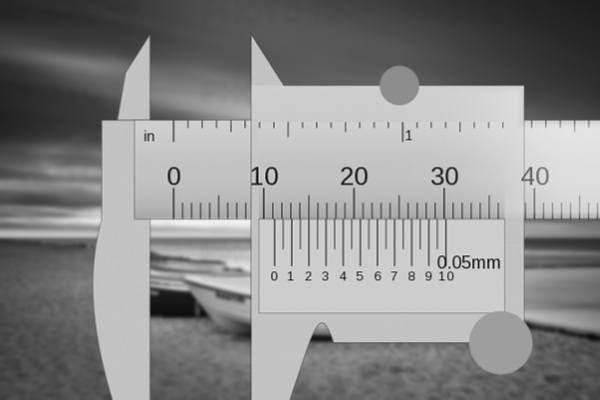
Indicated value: 11.2 mm
